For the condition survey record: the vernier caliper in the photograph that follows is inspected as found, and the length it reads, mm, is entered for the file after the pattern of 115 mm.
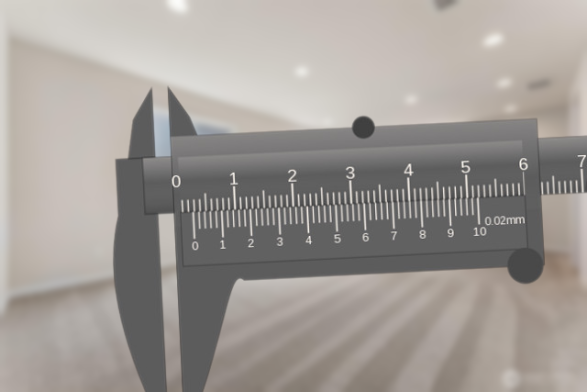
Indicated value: 2.8 mm
